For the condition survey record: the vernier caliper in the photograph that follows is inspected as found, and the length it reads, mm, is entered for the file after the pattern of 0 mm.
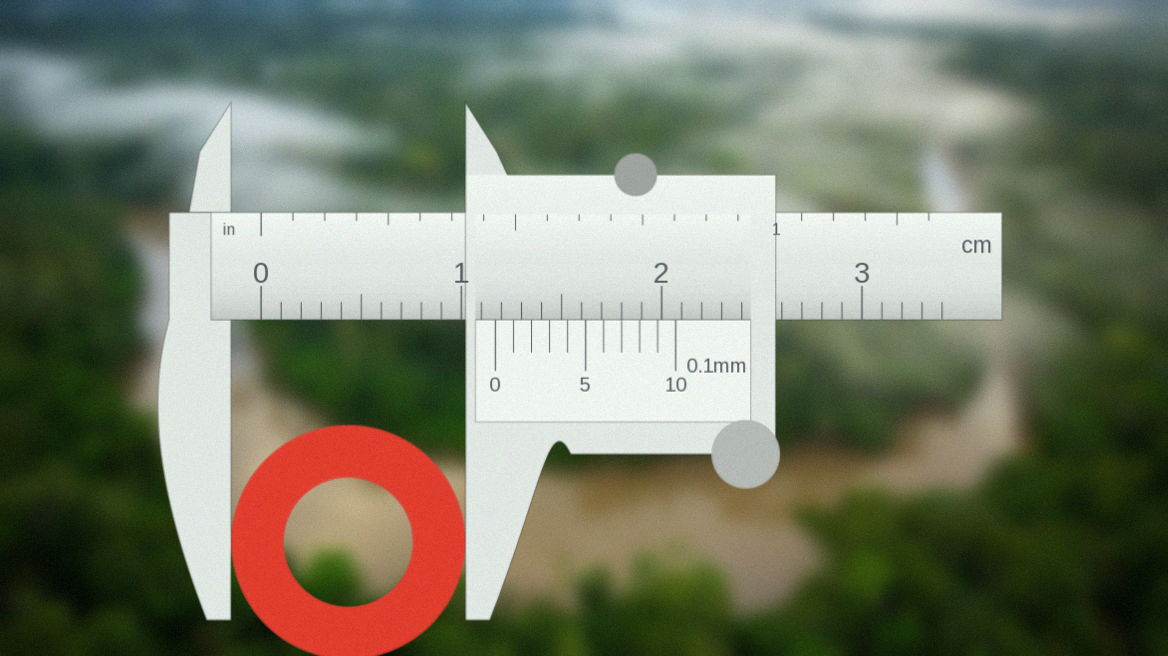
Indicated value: 11.7 mm
